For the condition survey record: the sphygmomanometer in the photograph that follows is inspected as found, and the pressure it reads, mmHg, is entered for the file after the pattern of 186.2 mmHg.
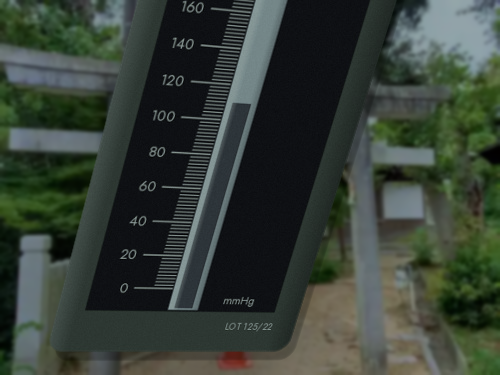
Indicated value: 110 mmHg
